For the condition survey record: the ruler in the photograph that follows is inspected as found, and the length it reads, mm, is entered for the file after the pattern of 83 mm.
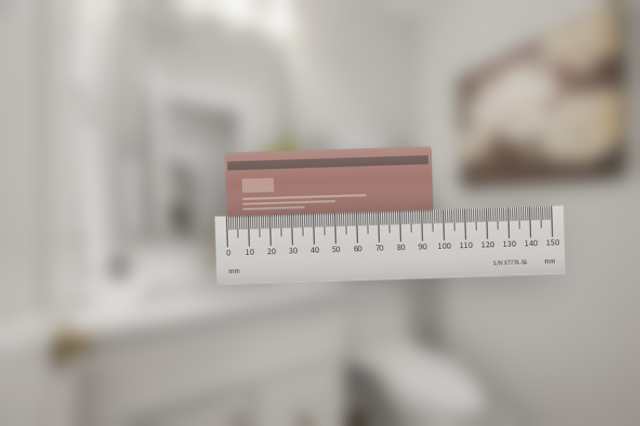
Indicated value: 95 mm
